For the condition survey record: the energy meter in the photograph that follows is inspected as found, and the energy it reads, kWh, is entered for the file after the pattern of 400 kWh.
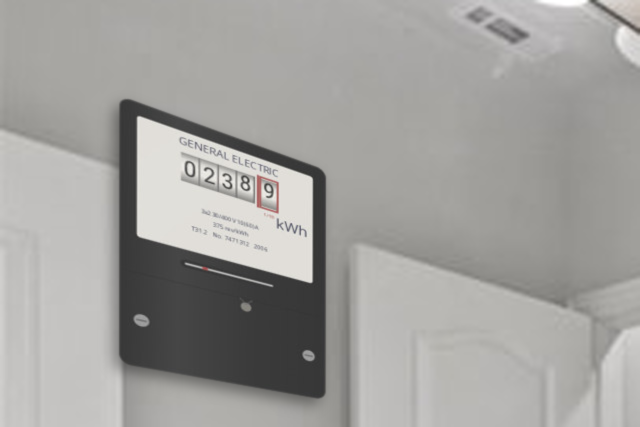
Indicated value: 238.9 kWh
